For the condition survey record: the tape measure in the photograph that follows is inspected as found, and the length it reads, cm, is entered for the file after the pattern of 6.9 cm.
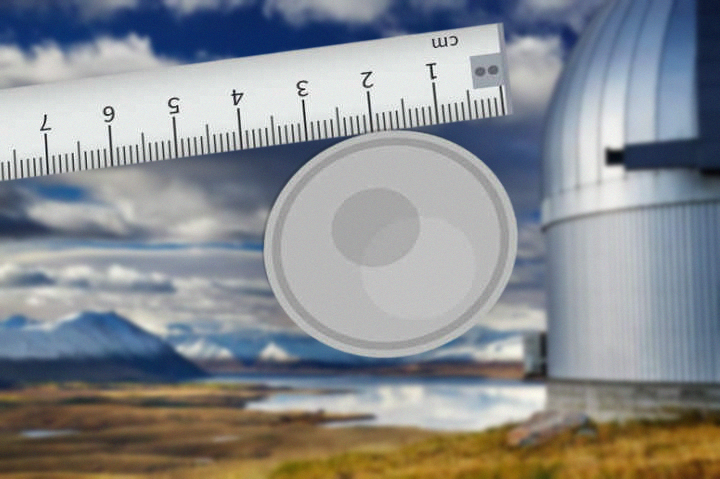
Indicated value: 3.8 cm
